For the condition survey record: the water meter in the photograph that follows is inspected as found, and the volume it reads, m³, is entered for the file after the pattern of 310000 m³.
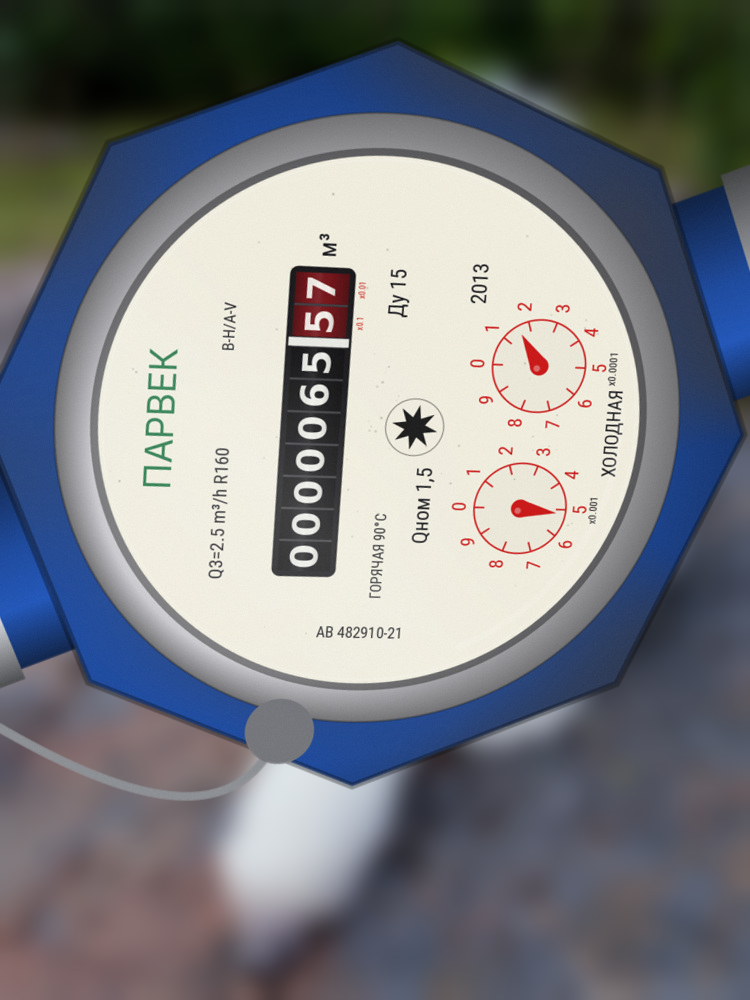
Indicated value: 65.5751 m³
